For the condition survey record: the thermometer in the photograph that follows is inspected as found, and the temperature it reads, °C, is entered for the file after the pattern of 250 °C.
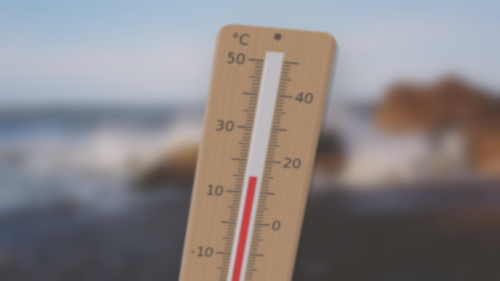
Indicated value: 15 °C
